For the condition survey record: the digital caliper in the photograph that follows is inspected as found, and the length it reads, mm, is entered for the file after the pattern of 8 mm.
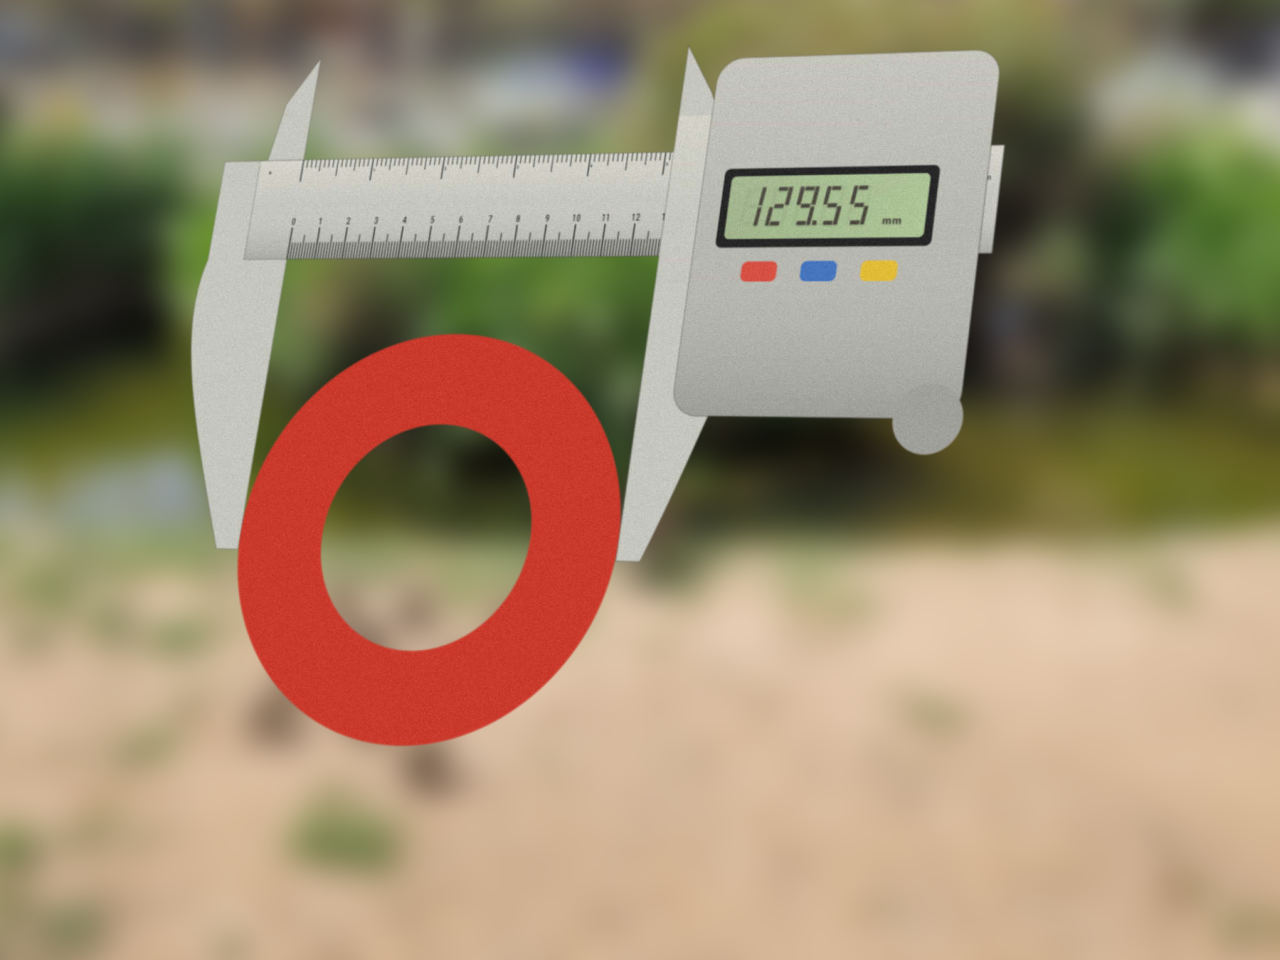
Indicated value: 129.55 mm
